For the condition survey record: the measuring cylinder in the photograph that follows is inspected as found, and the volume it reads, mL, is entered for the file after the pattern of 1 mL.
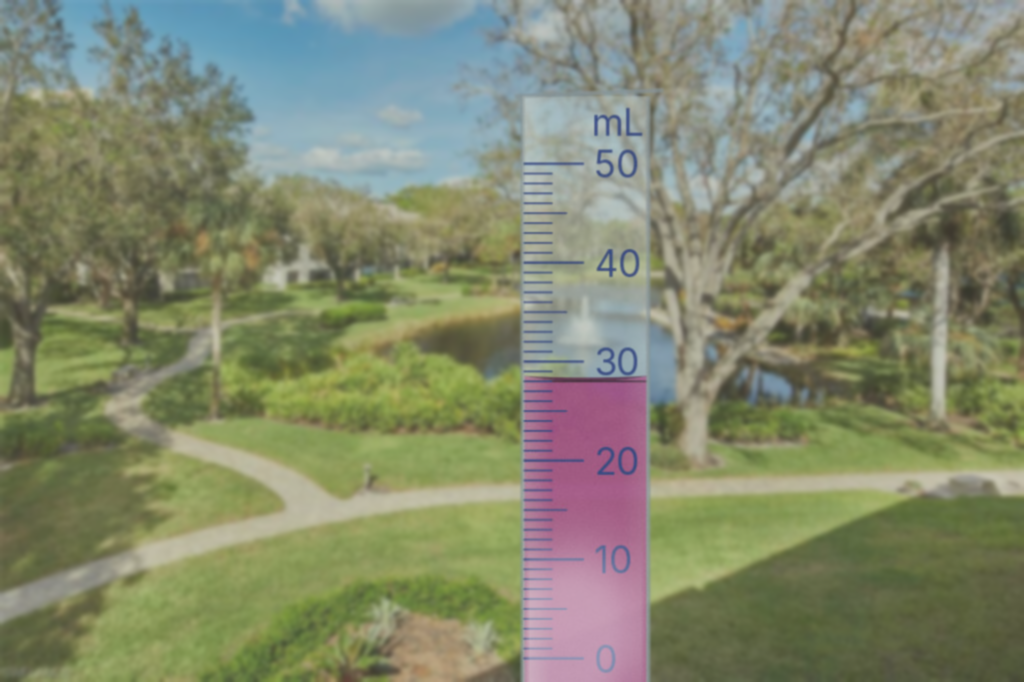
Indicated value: 28 mL
